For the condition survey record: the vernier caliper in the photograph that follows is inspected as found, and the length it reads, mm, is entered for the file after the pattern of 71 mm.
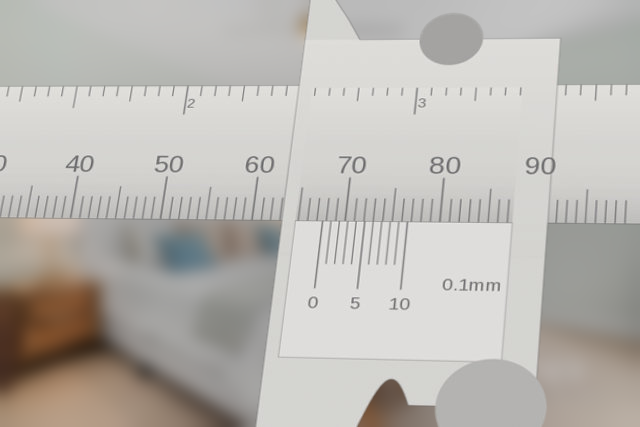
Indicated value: 67.6 mm
